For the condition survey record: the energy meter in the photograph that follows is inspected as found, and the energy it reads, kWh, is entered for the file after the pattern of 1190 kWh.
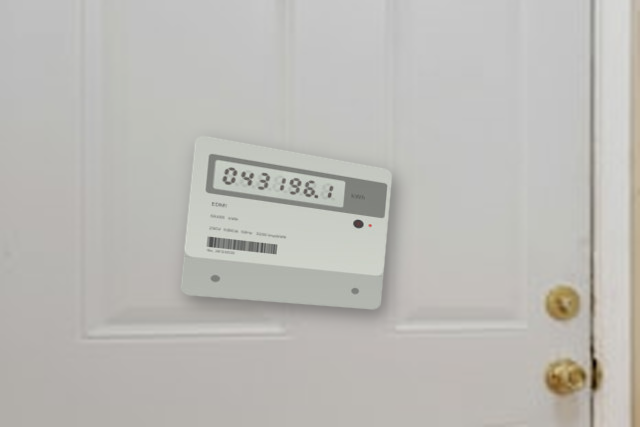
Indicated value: 43196.1 kWh
